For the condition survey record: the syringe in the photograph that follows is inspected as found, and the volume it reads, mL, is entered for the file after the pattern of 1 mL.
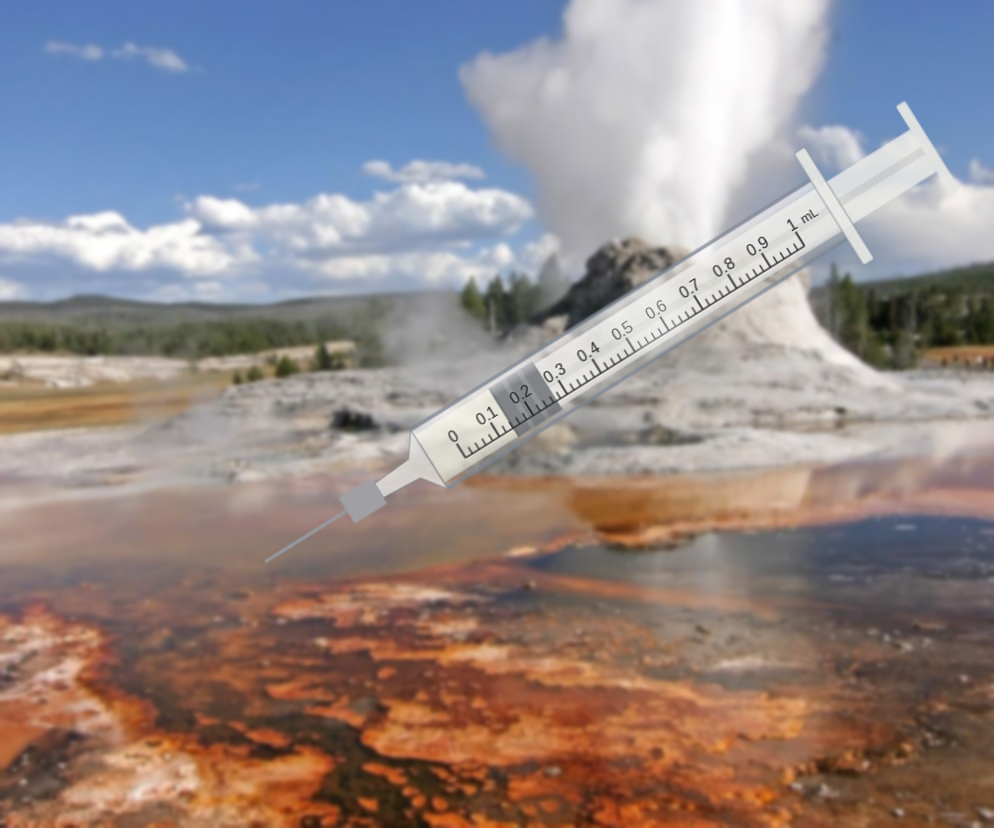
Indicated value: 0.14 mL
